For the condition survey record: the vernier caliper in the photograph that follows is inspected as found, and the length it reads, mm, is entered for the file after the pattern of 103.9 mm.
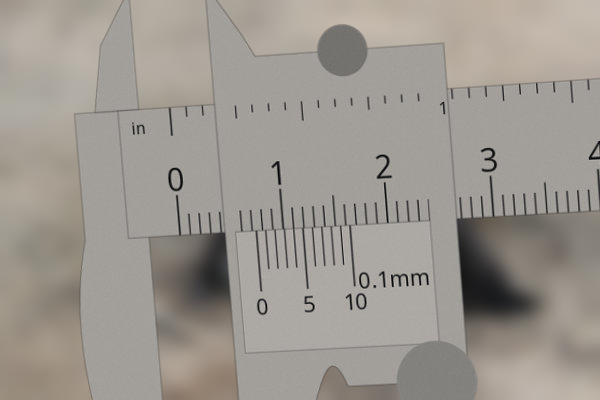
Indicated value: 7.4 mm
